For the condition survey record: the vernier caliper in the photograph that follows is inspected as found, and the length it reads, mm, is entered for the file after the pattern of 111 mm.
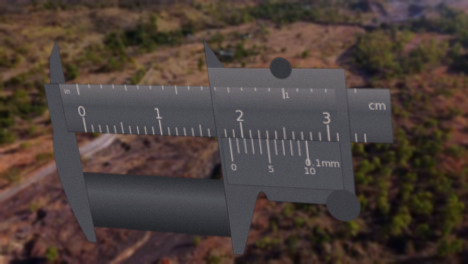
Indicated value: 18.4 mm
